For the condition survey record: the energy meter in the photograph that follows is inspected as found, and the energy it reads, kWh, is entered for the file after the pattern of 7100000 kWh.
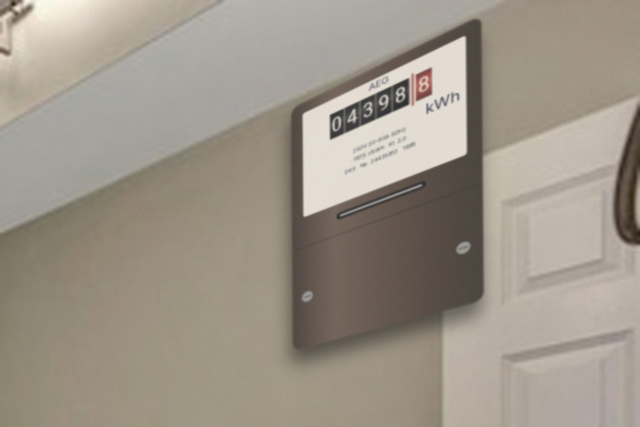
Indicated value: 4398.8 kWh
